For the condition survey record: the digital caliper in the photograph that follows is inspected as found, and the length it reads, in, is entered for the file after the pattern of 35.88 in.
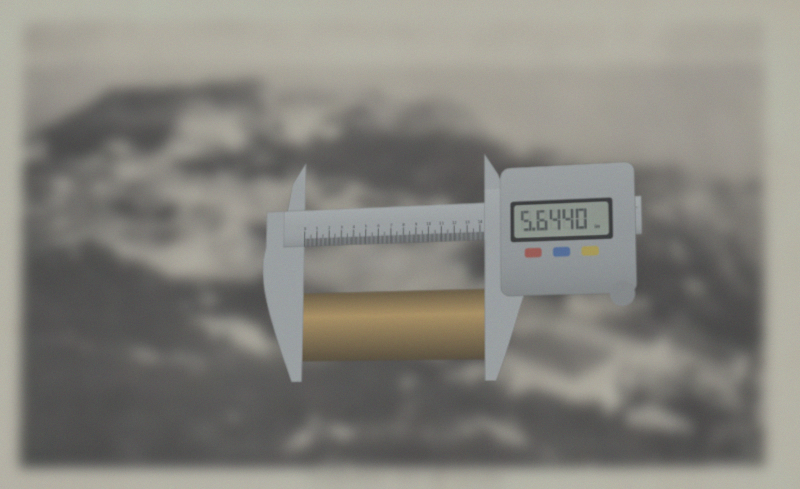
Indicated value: 5.6440 in
